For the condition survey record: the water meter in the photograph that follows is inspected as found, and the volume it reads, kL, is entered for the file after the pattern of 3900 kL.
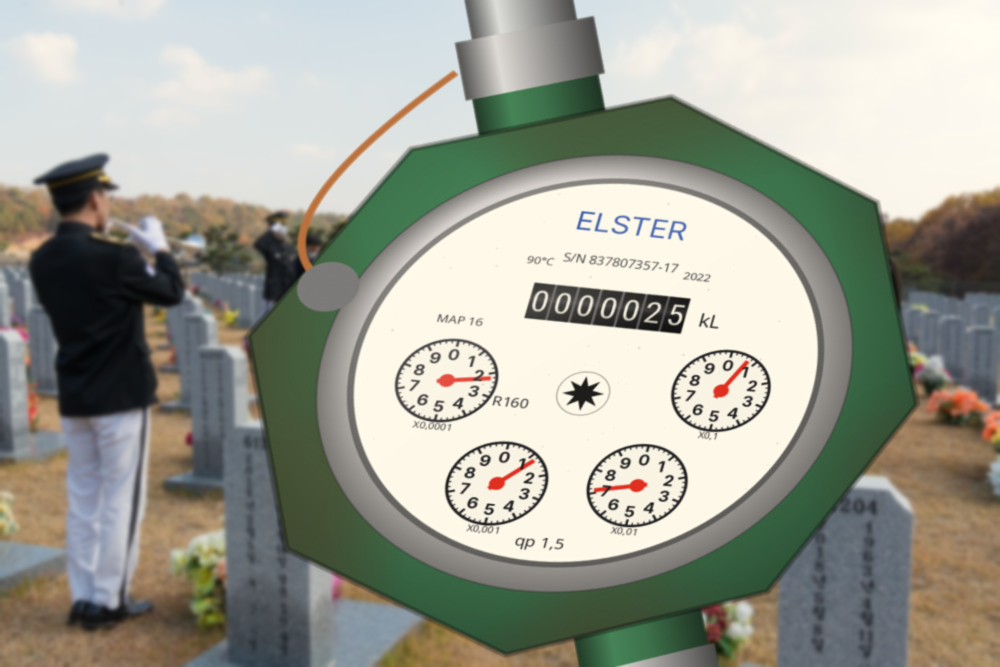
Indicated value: 25.0712 kL
